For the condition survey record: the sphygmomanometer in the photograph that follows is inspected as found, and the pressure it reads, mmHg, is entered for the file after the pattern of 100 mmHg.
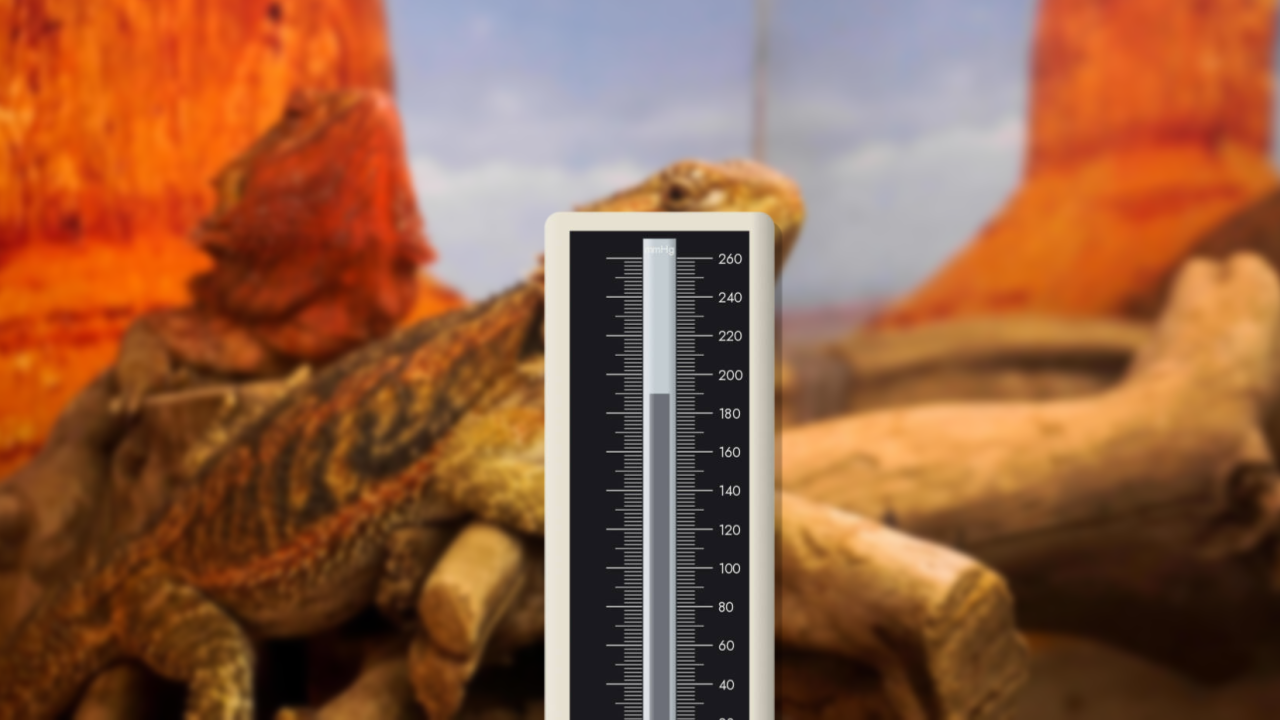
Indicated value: 190 mmHg
